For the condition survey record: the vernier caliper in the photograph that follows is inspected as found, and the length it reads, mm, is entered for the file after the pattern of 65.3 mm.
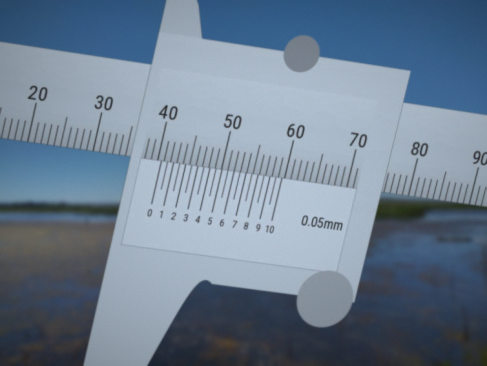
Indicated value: 40.6 mm
